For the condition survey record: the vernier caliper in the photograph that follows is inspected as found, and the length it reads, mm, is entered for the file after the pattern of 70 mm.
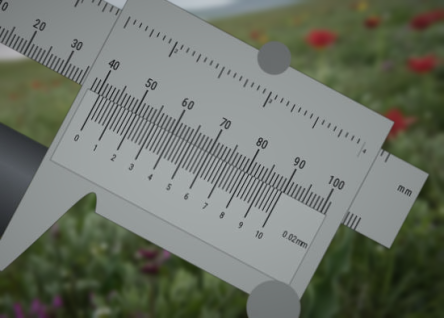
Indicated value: 40.5 mm
